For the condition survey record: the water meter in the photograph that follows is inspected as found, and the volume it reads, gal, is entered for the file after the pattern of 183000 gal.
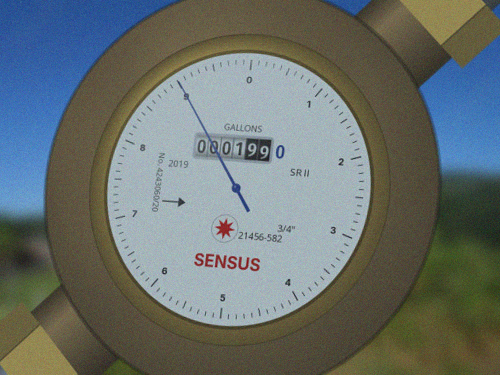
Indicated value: 1989.0 gal
